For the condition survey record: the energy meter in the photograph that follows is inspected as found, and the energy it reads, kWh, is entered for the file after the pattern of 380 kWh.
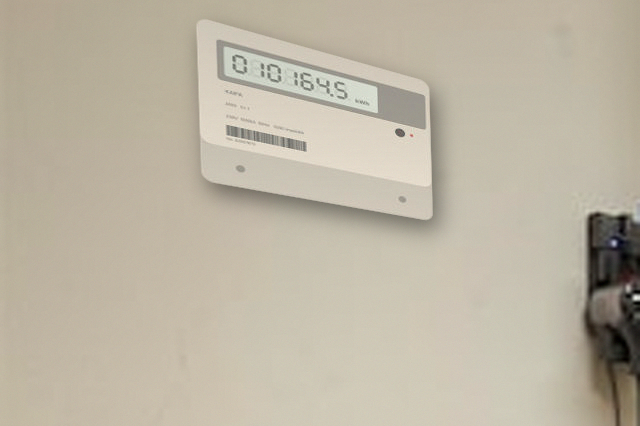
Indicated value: 10164.5 kWh
